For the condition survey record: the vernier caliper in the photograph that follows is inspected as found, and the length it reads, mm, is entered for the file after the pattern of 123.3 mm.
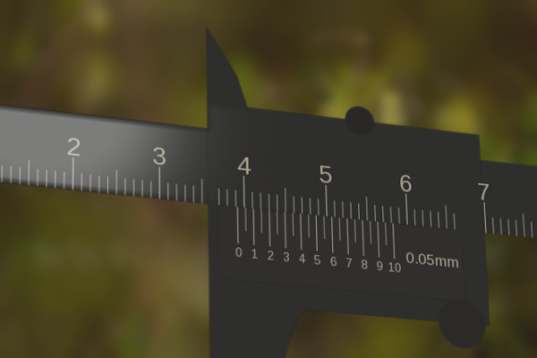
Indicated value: 39.2 mm
